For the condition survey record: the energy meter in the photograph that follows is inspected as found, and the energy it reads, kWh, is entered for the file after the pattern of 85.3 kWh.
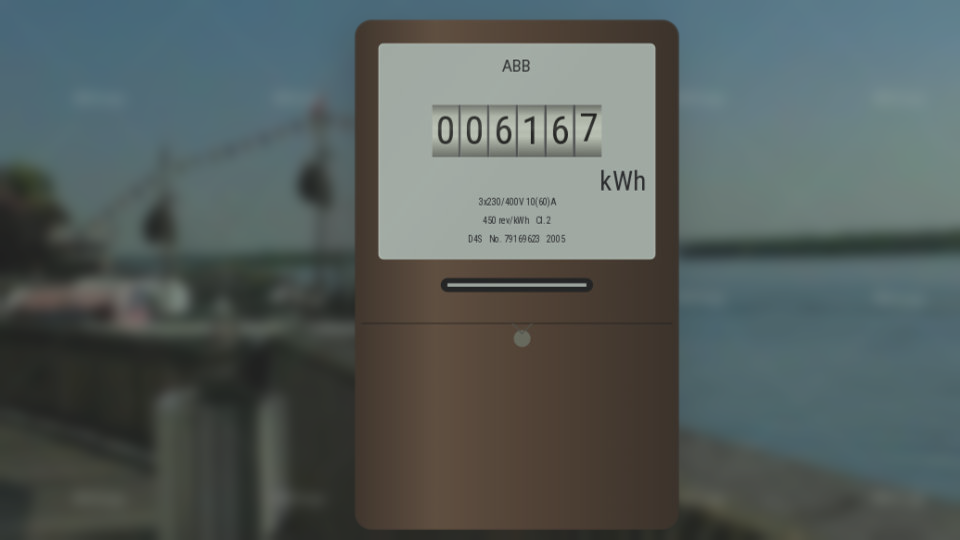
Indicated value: 6167 kWh
